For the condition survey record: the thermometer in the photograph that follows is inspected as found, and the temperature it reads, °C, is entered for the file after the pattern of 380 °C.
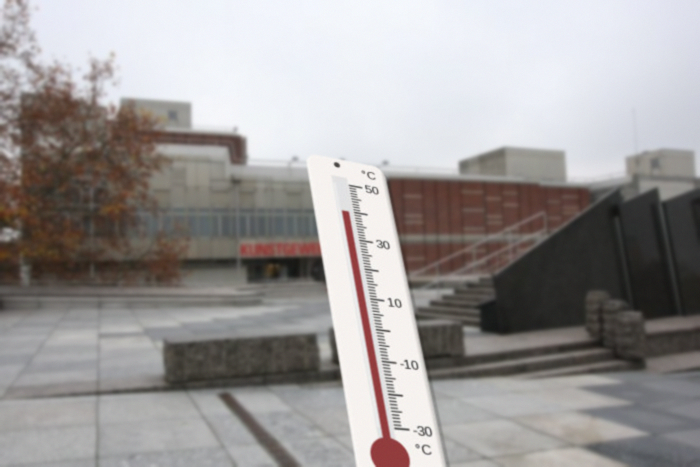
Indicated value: 40 °C
